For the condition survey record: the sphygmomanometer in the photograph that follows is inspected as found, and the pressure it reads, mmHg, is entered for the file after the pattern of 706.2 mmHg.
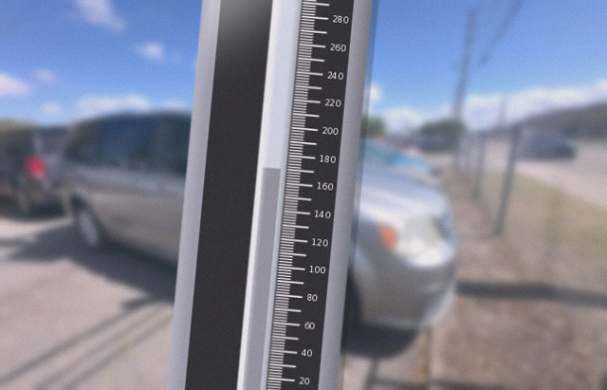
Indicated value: 170 mmHg
